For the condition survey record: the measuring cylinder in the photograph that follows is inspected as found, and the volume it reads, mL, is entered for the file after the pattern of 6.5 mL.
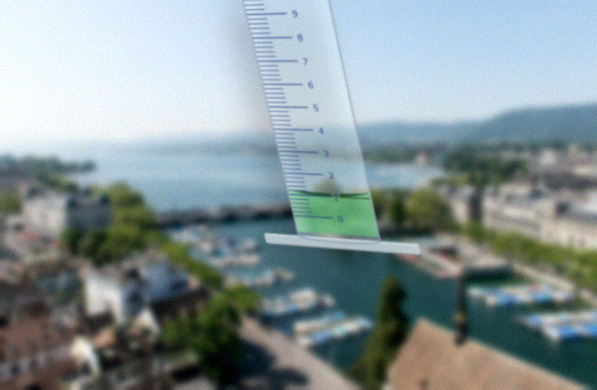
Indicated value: 1 mL
